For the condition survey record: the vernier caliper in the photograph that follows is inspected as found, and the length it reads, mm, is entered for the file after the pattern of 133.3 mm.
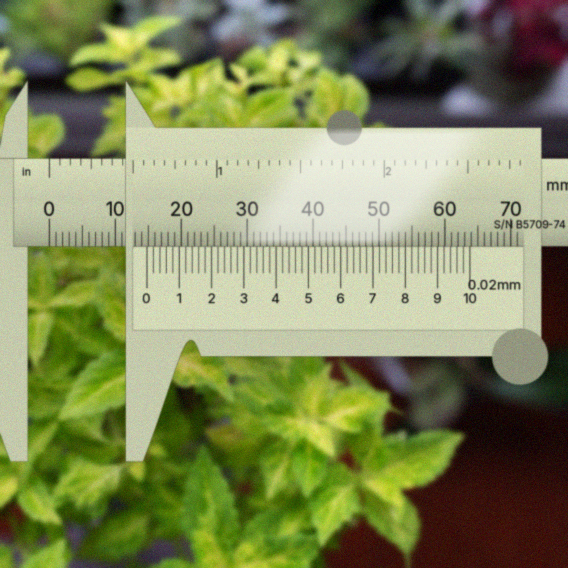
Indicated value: 14.8 mm
